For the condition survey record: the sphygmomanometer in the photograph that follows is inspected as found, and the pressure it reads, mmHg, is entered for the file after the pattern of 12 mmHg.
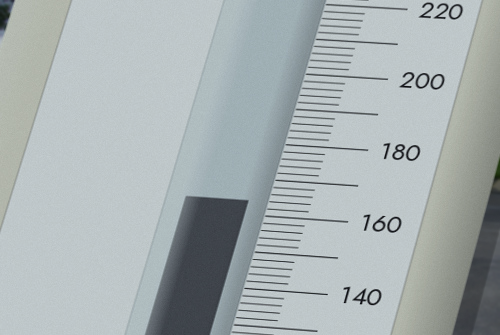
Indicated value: 164 mmHg
